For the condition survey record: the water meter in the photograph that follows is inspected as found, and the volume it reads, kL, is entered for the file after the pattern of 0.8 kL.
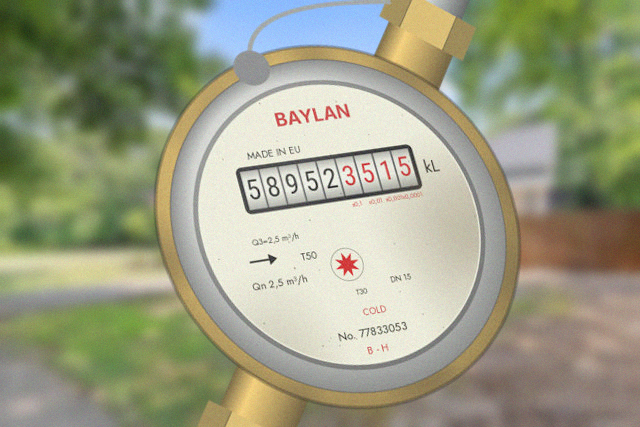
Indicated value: 58952.3515 kL
